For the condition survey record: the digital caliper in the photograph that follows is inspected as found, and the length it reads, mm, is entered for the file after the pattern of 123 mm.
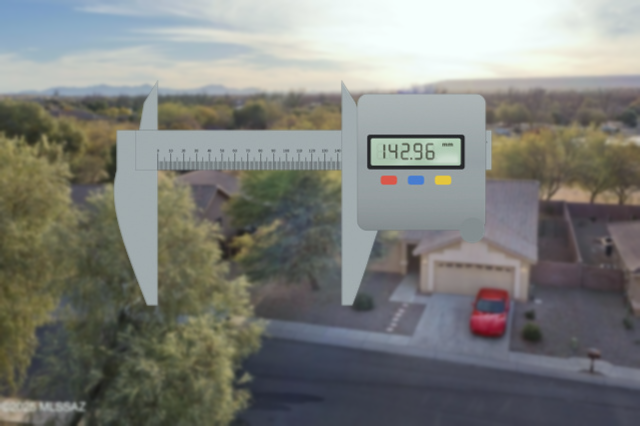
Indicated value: 142.96 mm
